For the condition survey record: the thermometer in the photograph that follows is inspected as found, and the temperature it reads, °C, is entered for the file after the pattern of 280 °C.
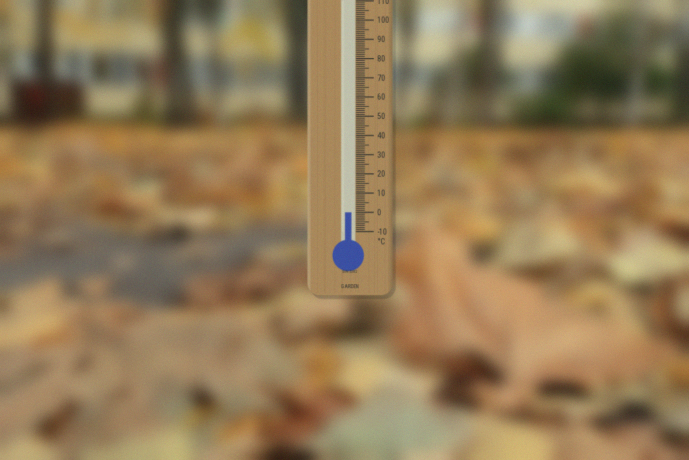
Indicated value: 0 °C
